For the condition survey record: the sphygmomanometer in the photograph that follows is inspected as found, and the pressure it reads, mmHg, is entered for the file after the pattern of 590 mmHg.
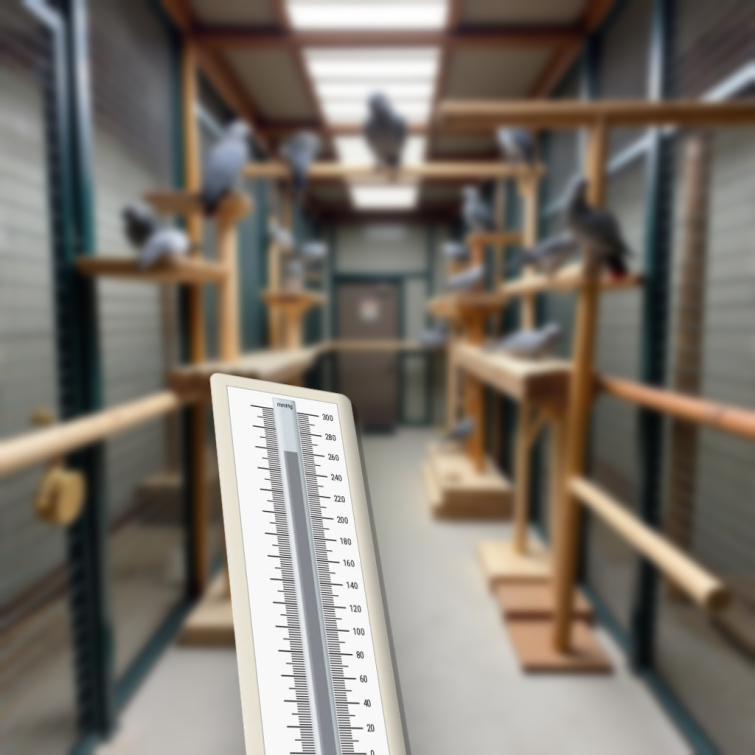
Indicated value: 260 mmHg
